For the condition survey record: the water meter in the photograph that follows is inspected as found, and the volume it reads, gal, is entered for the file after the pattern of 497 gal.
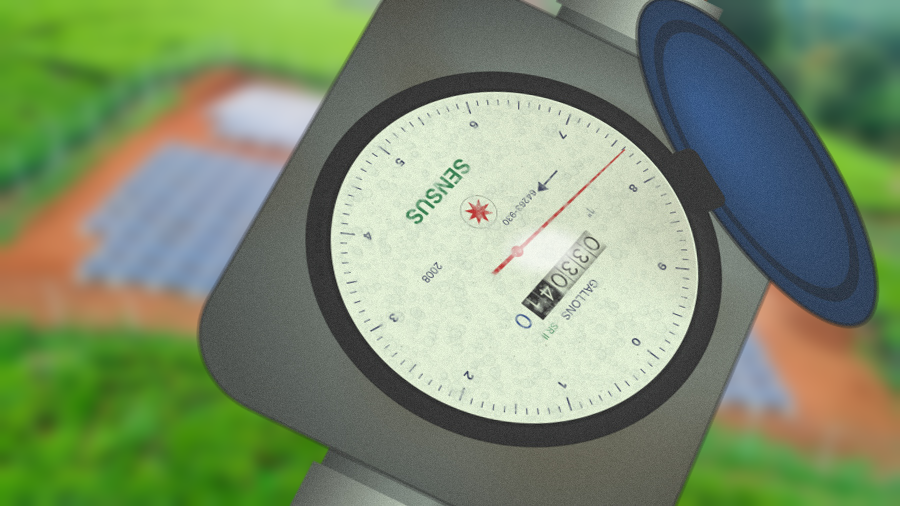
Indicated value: 330407.6 gal
